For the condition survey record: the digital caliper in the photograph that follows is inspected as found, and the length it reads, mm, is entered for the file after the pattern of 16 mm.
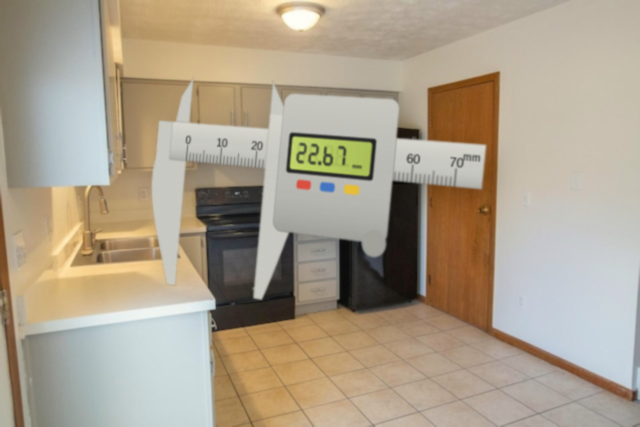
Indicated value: 22.67 mm
